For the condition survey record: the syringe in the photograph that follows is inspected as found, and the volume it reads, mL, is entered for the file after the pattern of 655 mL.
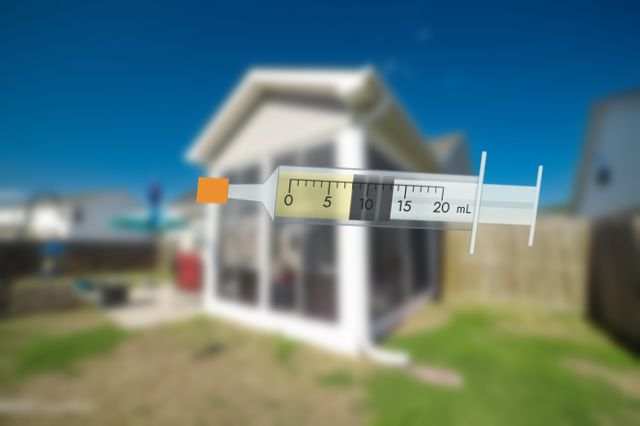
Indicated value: 8 mL
